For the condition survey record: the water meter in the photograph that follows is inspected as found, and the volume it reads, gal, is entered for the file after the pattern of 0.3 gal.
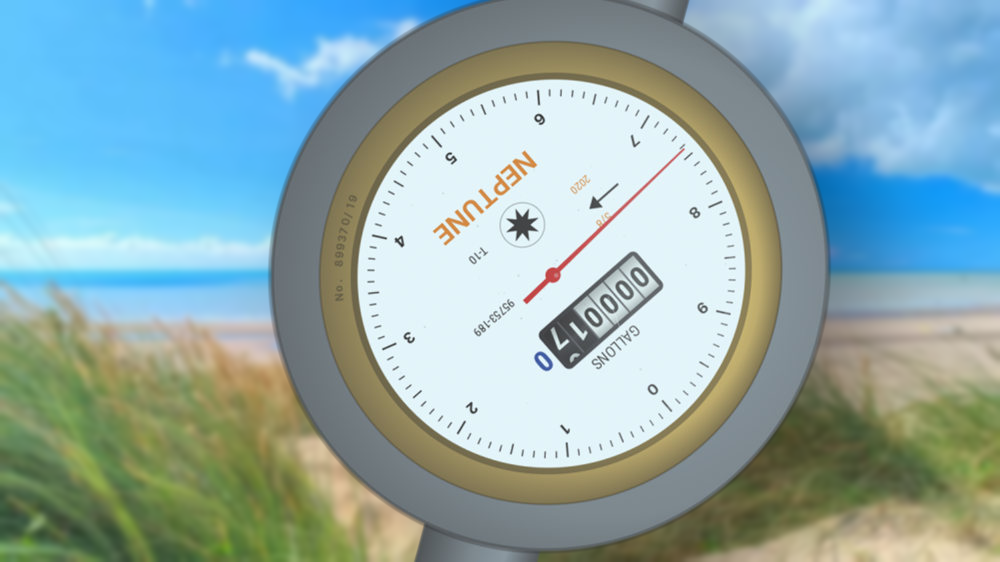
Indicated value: 167.4 gal
